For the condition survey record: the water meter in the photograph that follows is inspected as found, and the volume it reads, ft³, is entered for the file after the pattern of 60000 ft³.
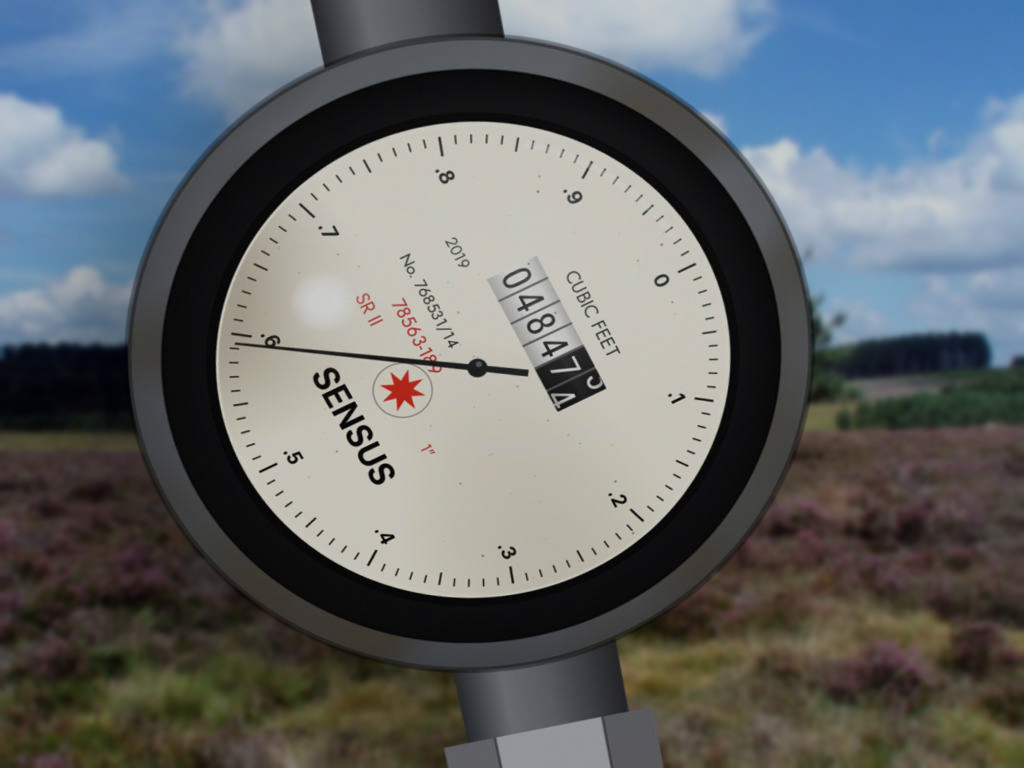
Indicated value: 48473.59 ft³
